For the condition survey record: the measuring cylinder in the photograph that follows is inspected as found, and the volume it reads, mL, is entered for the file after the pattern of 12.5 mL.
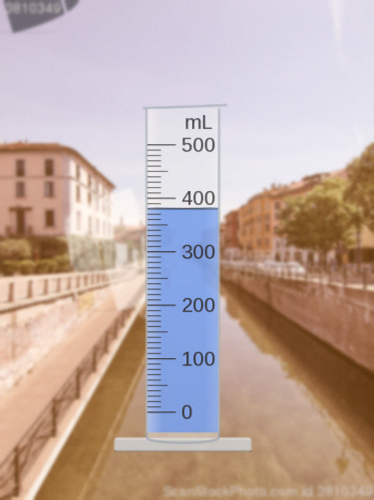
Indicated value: 380 mL
